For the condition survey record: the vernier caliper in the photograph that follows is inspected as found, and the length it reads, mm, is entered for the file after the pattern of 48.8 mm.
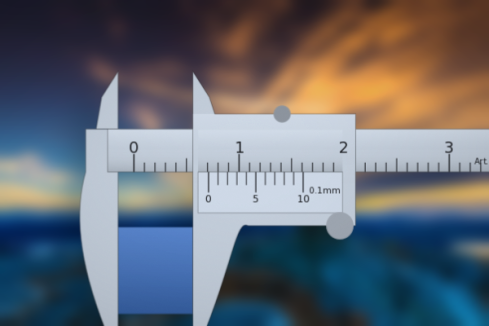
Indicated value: 7.1 mm
